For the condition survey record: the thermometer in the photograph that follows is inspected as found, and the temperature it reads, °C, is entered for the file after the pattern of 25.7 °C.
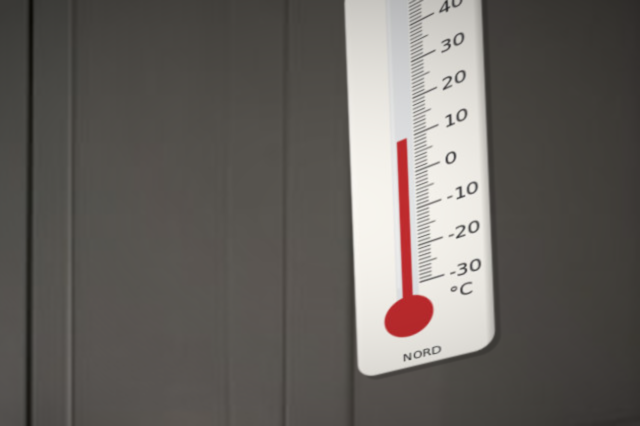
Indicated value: 10 °C
